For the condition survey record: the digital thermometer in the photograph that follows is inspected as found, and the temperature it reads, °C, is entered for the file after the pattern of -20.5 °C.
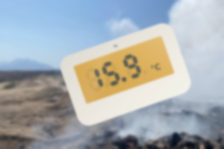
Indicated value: 15.9 °C
